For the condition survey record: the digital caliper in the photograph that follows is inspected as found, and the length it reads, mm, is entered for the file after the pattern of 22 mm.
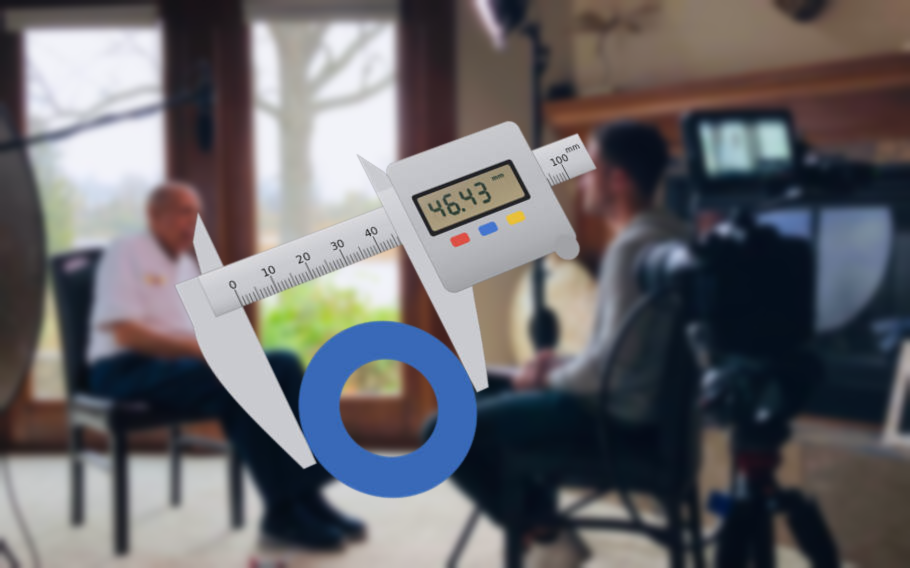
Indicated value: 46.43 mm
